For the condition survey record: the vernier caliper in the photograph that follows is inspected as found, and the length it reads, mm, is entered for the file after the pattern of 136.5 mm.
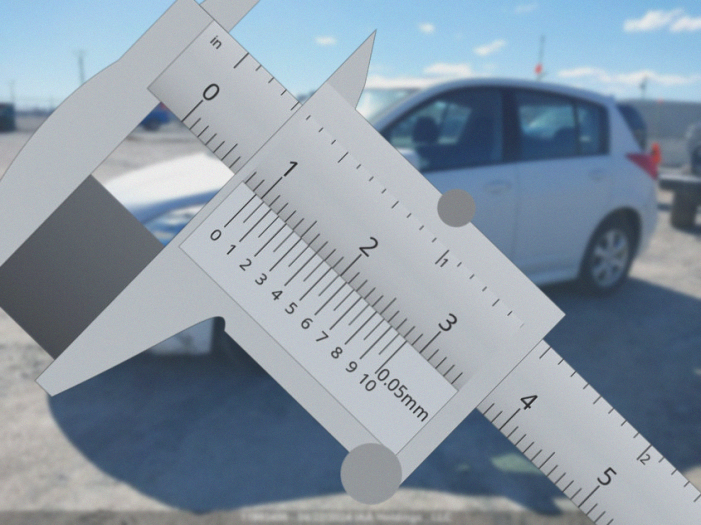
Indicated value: 9.4 mm
